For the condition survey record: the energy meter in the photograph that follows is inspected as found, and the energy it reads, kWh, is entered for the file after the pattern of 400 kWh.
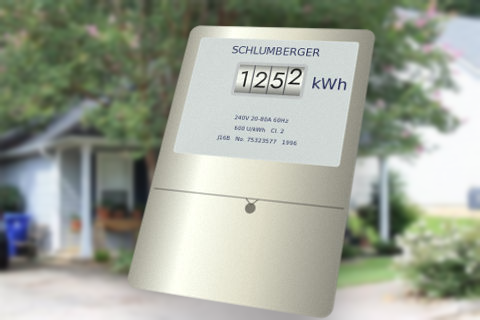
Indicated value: 1252 kWh
